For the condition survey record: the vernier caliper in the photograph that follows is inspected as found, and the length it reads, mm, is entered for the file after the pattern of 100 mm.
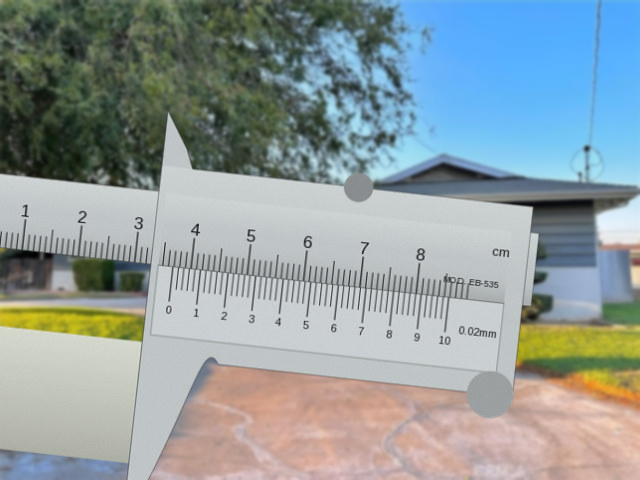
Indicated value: 36.8 mm
